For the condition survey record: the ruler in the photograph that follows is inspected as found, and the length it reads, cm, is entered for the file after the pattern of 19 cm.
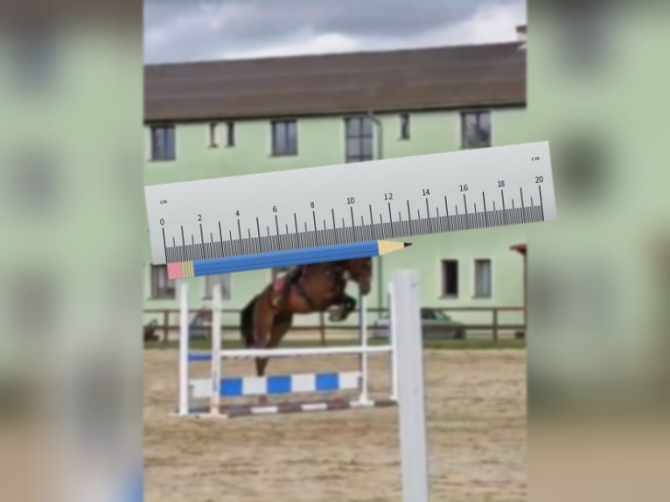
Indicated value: 13 cm
